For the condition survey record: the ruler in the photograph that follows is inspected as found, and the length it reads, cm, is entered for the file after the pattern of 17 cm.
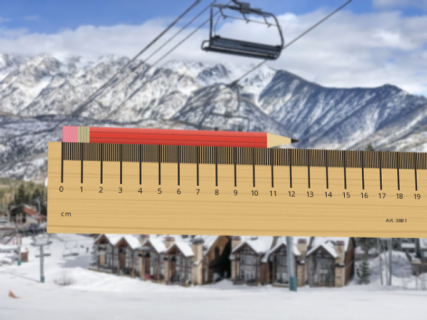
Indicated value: 12.5 cm
